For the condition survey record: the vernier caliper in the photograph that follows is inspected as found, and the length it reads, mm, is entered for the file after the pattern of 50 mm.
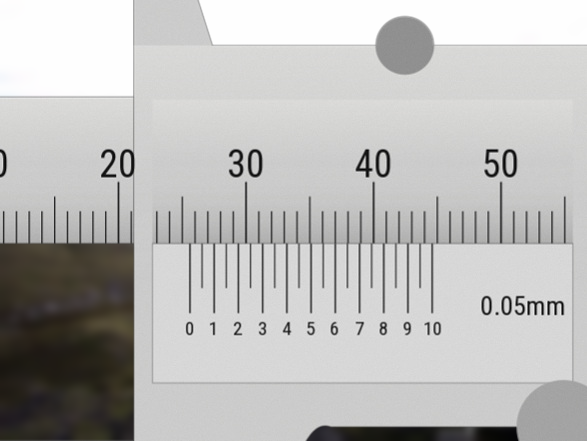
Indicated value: 25.6 mm
